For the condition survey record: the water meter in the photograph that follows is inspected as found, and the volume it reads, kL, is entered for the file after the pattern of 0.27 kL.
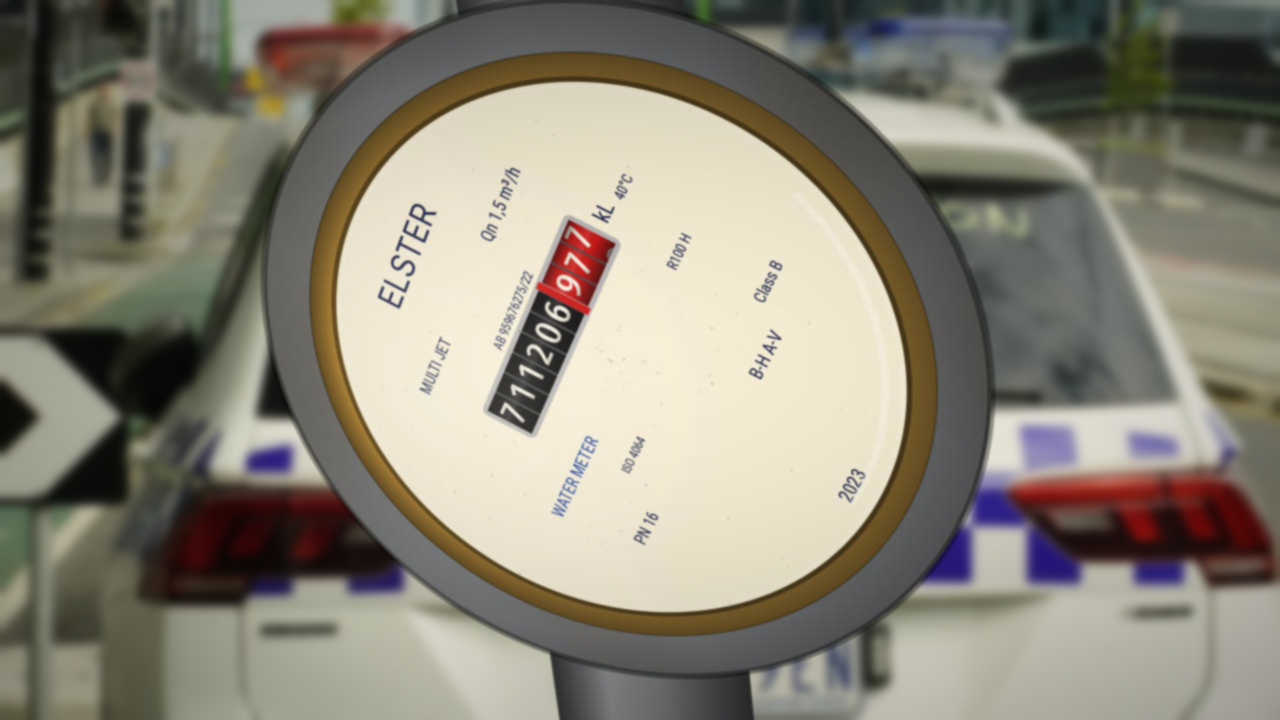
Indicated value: 711206.977 kL
